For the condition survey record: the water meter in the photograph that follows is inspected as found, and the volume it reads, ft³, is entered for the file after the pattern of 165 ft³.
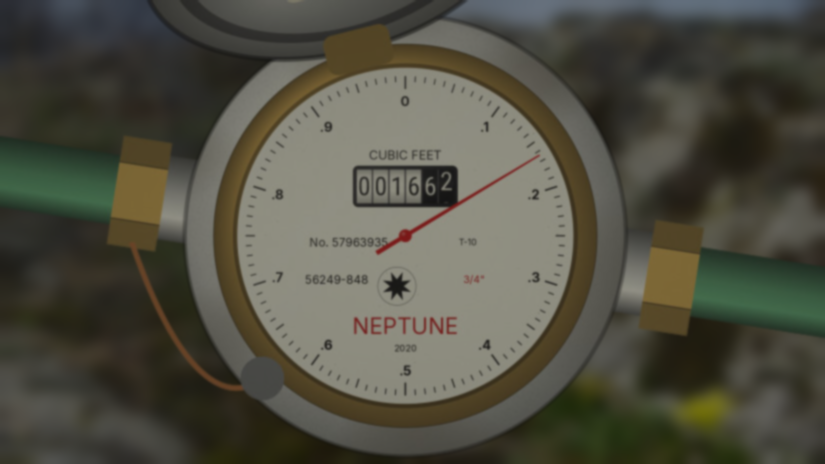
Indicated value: 1662.16 ft³
